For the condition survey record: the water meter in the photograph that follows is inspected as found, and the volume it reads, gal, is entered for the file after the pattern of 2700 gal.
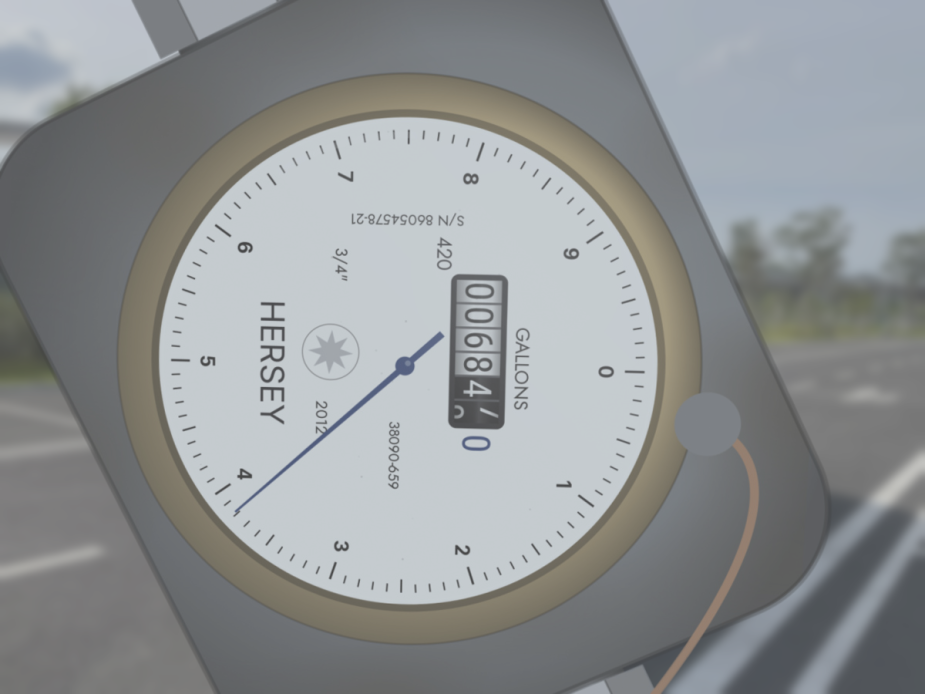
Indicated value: 68473.8 gal
